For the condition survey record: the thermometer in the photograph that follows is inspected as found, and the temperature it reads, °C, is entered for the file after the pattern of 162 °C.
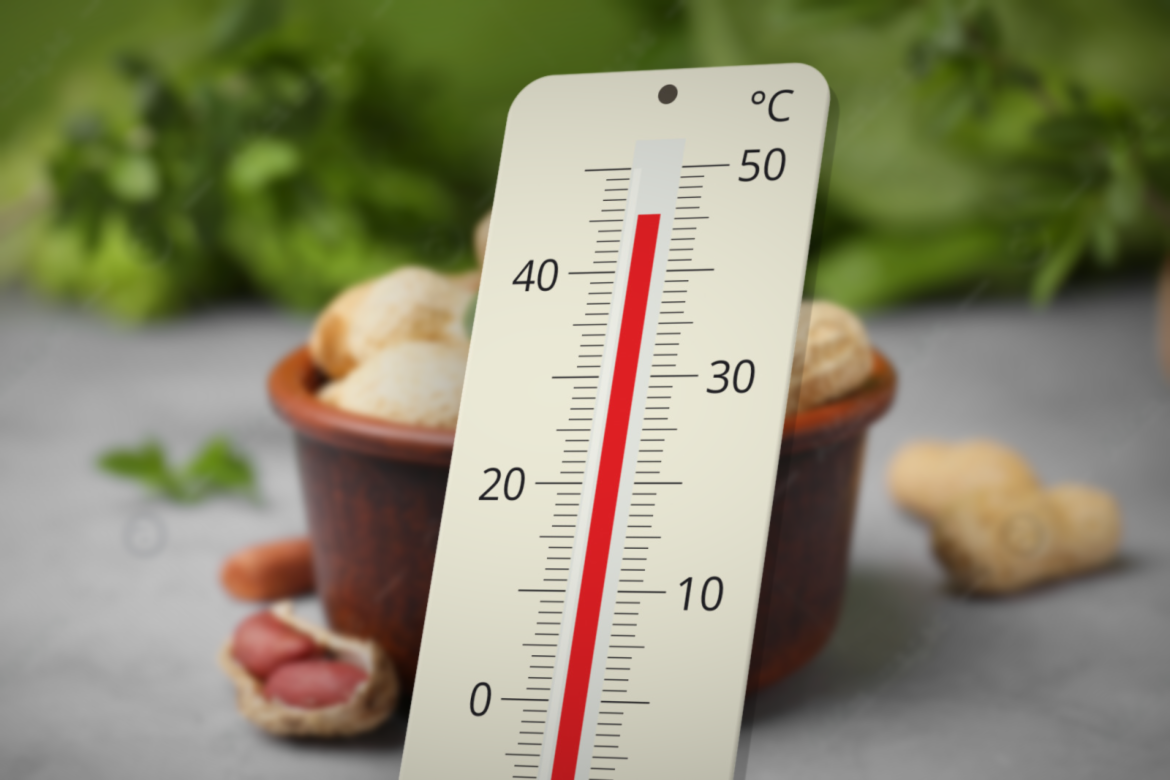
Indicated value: 45.5 °C
